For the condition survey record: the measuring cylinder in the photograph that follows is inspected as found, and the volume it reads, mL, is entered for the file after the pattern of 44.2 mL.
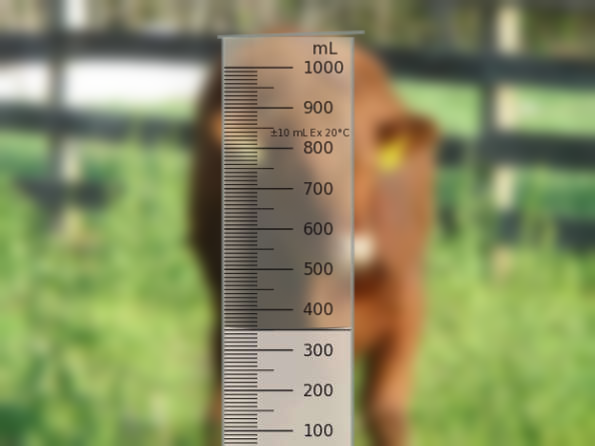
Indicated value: 350 mL
